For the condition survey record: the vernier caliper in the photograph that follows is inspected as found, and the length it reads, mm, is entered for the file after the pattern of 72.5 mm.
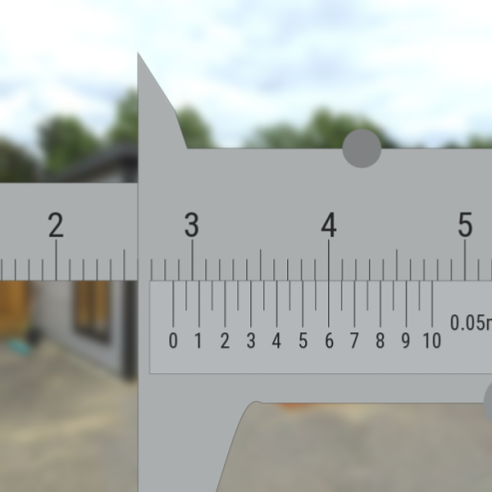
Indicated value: 28.6 mm
